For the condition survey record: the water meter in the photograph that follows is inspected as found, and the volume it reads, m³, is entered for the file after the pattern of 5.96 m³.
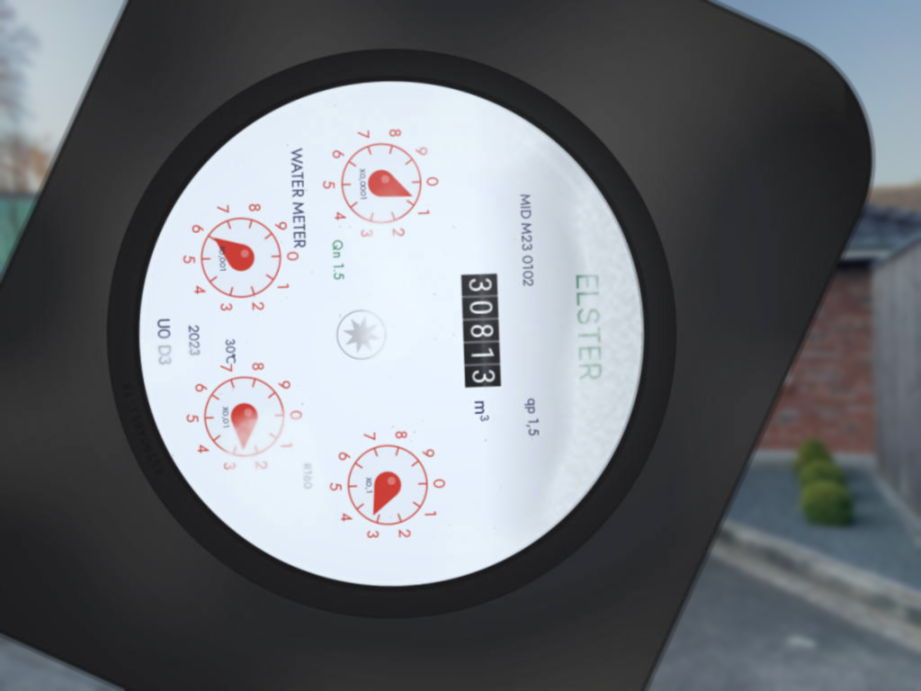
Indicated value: 30813.3260 m³
